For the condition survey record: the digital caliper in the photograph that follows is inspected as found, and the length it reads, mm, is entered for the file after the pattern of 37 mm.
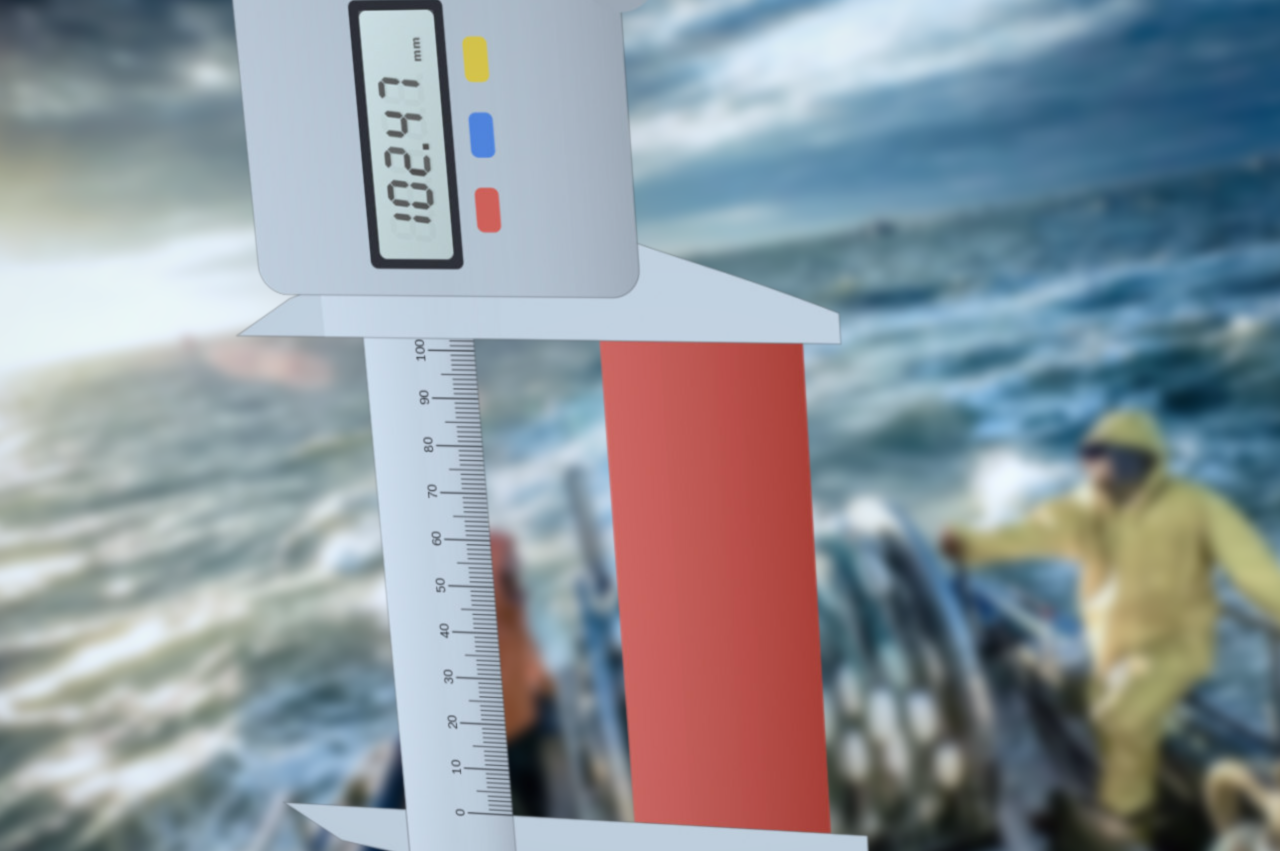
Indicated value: 102.47 mm
